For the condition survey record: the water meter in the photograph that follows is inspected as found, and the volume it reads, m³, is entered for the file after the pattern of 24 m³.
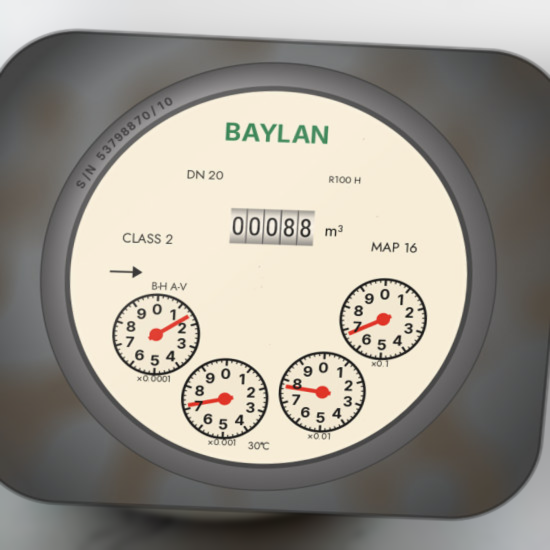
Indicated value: 88.6771 m³
